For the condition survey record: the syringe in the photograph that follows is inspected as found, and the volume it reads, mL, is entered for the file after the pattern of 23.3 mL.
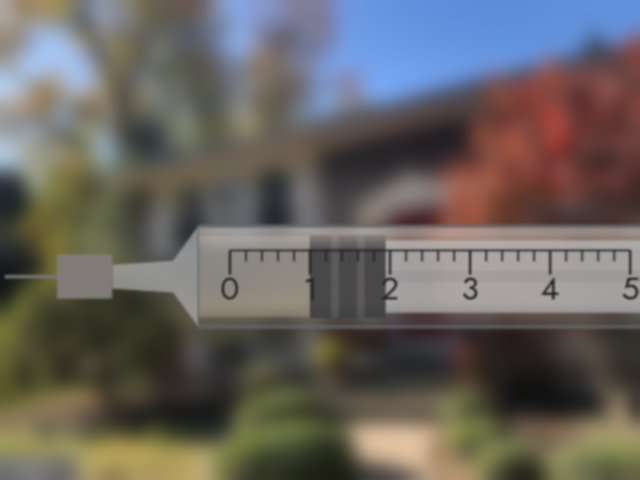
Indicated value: 1 mL
